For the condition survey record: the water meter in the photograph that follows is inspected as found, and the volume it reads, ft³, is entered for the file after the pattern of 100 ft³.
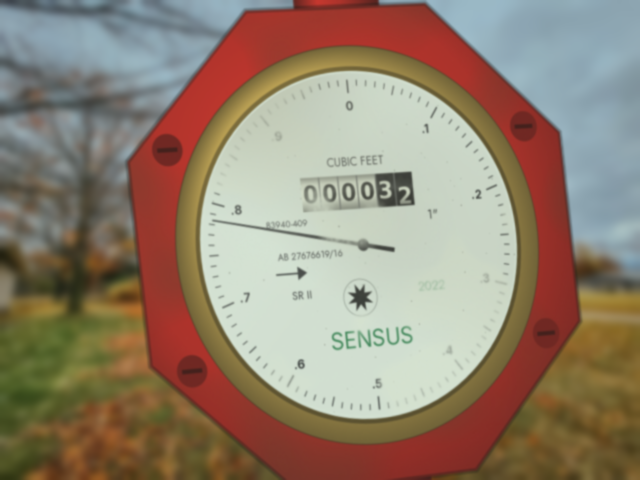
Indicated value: 31.78 ft³
